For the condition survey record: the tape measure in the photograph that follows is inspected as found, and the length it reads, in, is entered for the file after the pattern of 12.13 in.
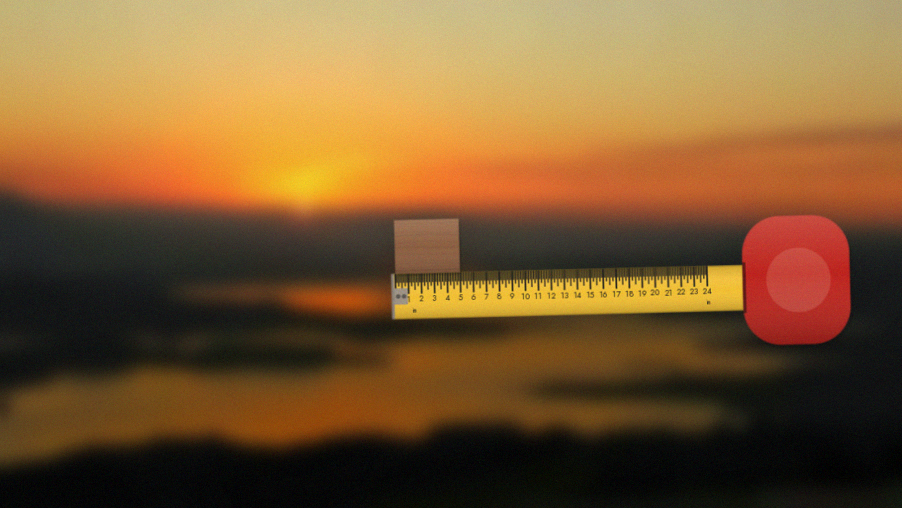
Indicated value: 5 in
